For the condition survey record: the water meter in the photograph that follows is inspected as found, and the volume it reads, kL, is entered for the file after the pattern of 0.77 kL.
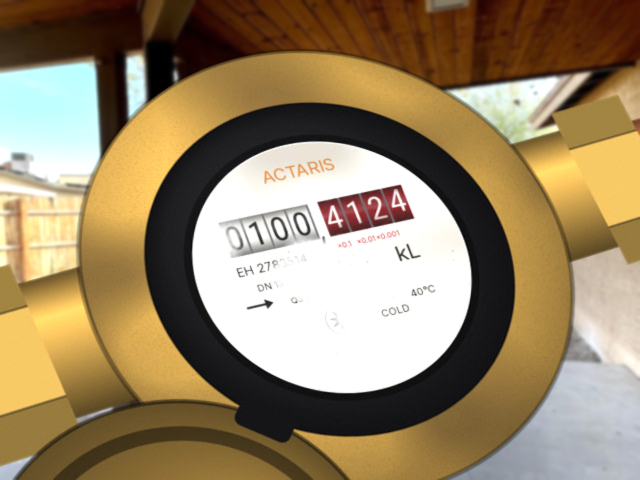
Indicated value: 100.4124 kL
